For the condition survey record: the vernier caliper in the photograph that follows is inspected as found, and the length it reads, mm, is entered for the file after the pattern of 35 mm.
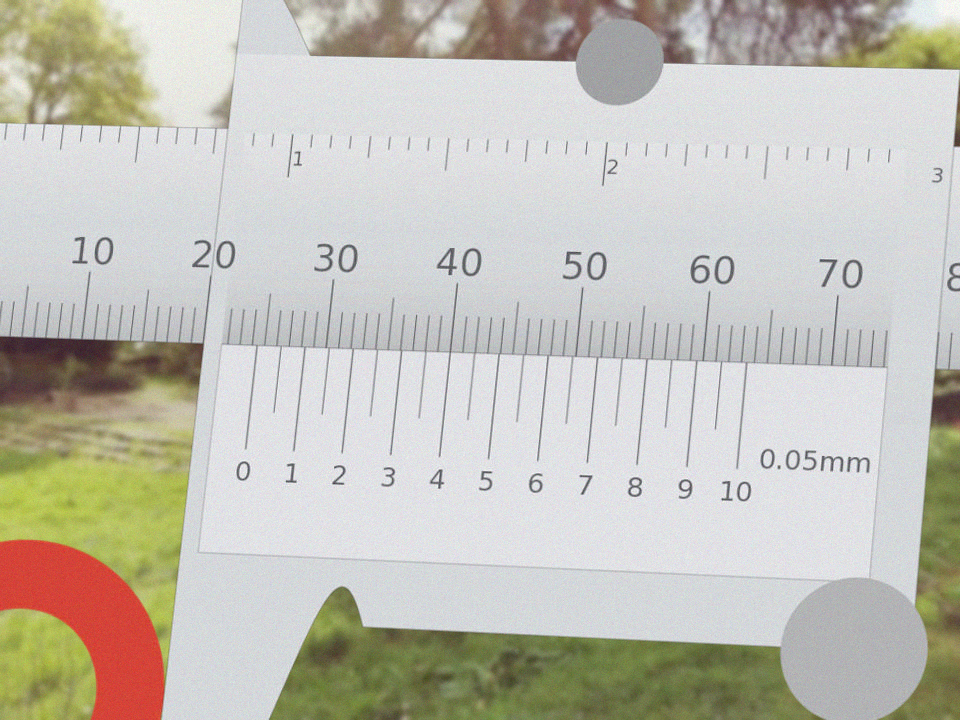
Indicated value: 24.4 mm
